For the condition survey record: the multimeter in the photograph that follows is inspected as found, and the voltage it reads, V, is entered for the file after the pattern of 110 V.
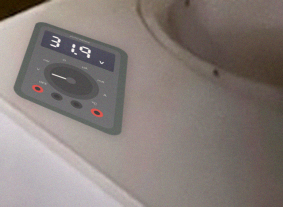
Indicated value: 31.9 V
